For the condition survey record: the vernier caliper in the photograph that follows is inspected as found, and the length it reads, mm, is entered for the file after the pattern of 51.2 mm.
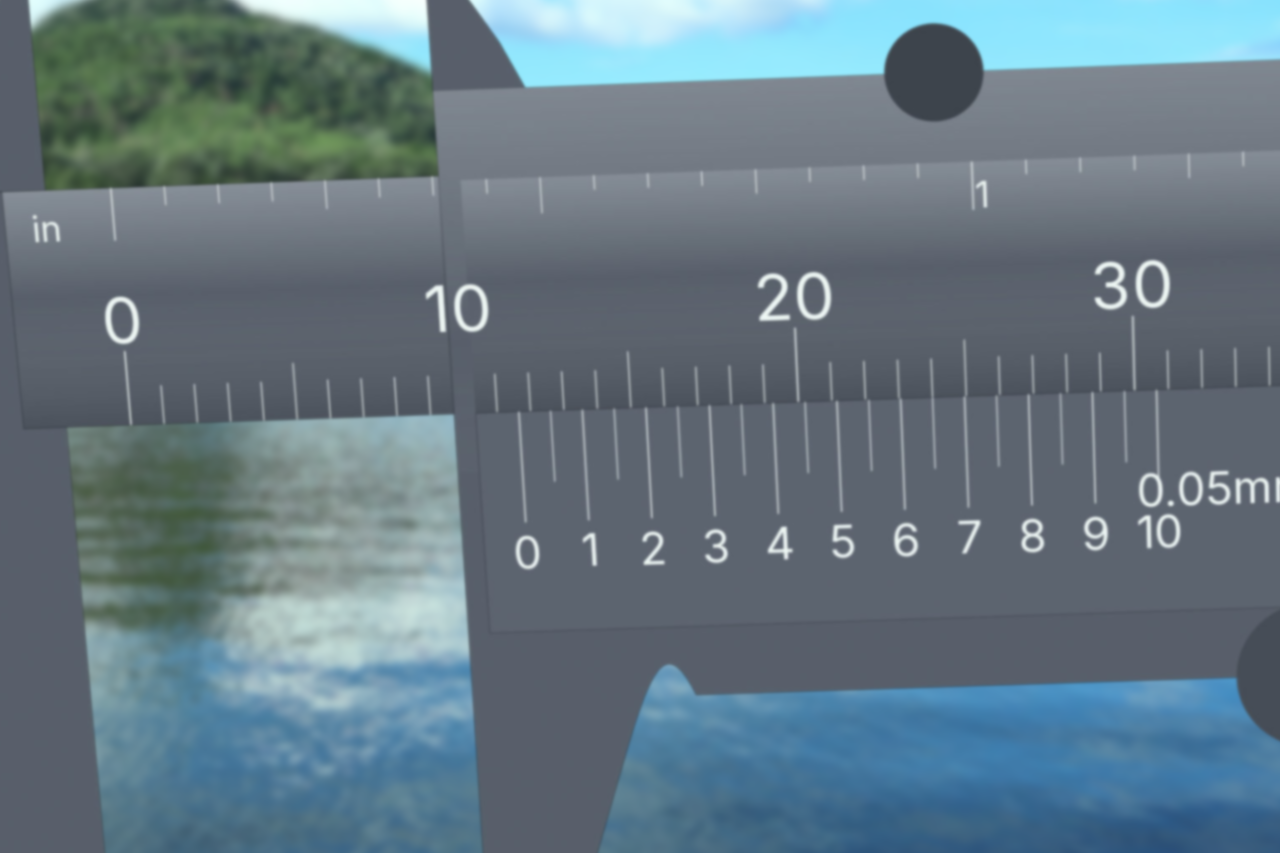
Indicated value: 11.65 mm
